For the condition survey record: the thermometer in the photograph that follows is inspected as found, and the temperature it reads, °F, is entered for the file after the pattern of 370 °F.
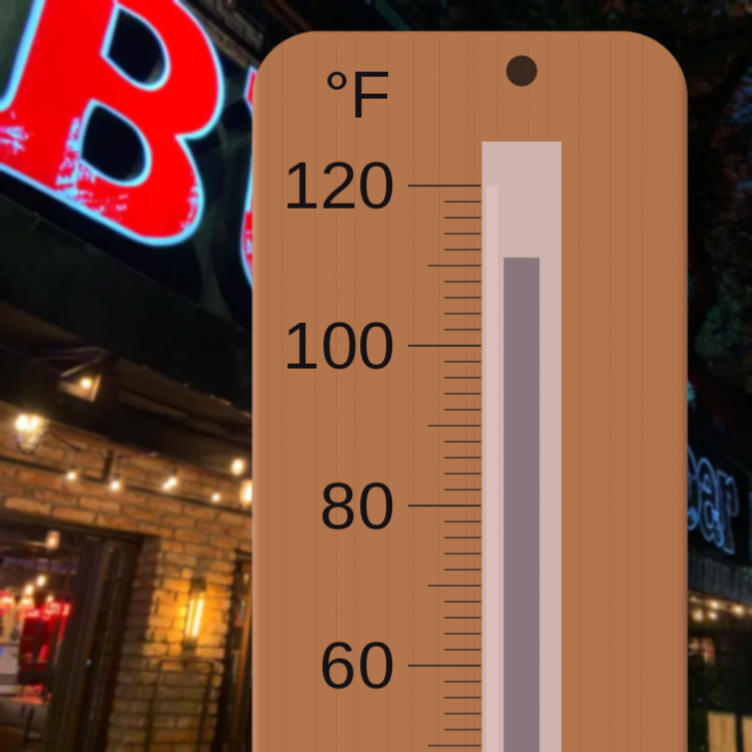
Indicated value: 111 °F
